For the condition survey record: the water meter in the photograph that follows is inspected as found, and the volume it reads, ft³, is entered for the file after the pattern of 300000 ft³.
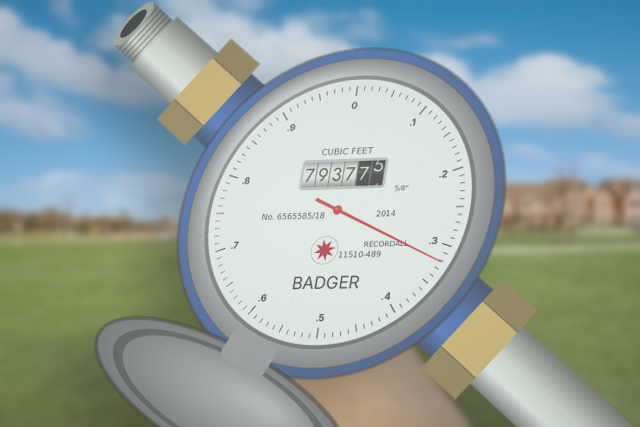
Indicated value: 793775.32 ft³
